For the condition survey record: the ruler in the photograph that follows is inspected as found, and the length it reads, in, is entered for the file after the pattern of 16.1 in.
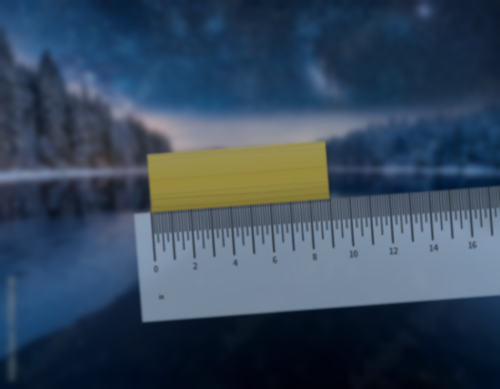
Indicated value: 9 in
